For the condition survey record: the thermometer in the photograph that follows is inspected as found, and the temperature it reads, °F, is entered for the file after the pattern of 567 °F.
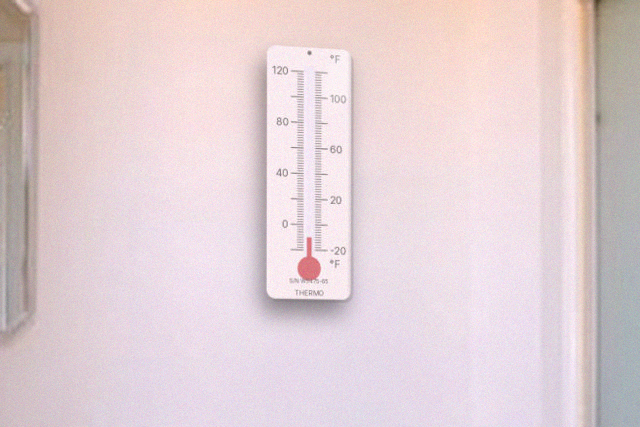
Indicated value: -10 °F
